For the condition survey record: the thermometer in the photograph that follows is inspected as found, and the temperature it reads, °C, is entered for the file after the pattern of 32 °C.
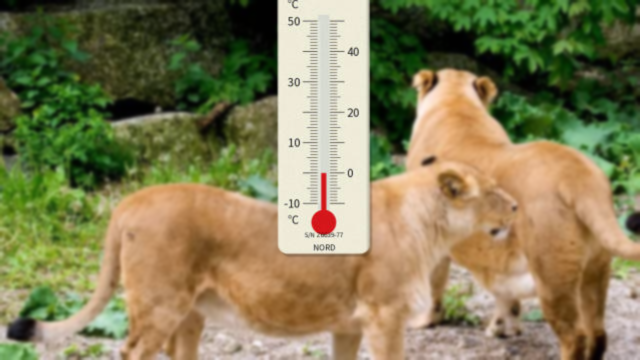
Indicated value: 0 °C
